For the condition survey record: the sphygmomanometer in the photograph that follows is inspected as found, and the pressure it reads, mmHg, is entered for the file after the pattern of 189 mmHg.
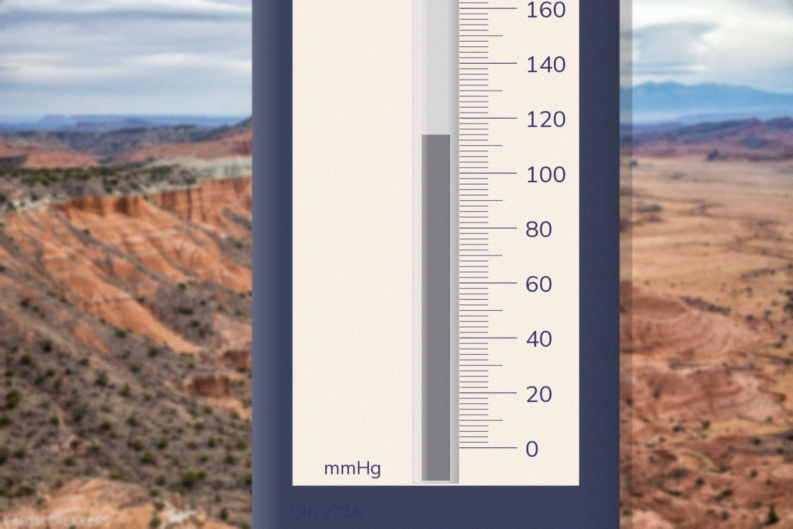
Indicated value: 114 mmHg
